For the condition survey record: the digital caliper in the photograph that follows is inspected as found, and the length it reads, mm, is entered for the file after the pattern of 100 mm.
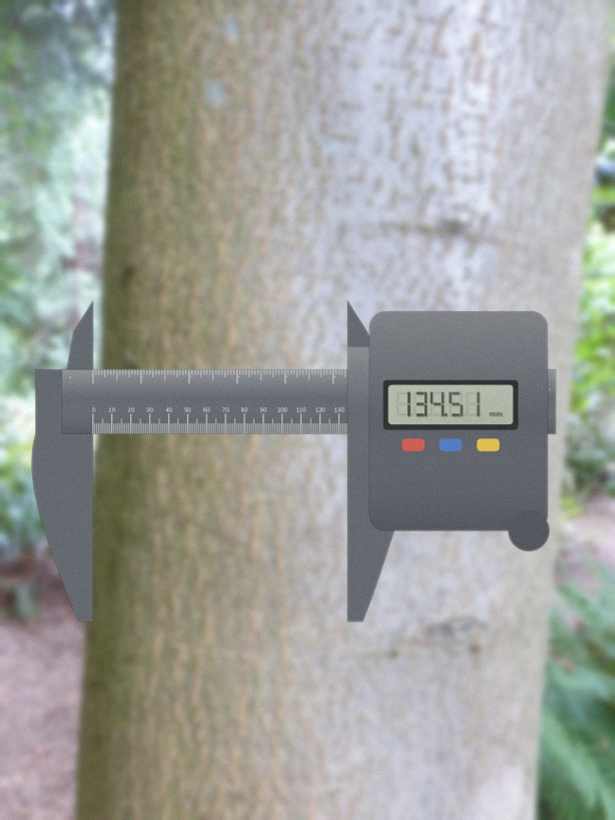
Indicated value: 134.51 mm
